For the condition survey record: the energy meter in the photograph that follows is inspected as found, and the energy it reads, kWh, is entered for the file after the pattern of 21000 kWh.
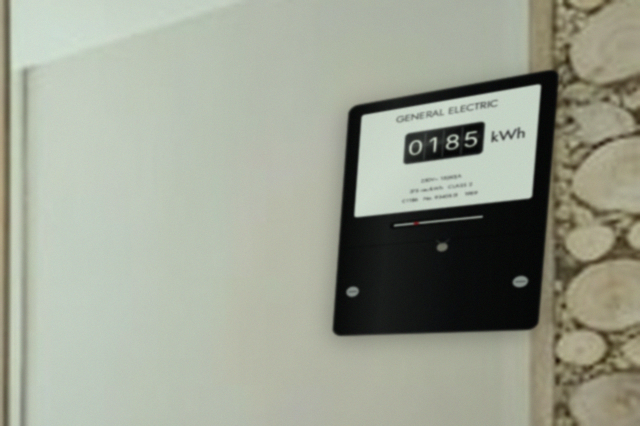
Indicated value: 185 kWh
